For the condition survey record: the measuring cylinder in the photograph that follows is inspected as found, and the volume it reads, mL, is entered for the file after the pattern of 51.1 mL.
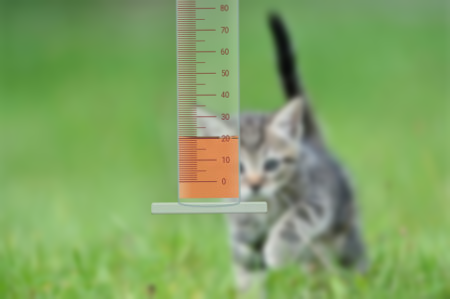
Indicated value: 20 mL
